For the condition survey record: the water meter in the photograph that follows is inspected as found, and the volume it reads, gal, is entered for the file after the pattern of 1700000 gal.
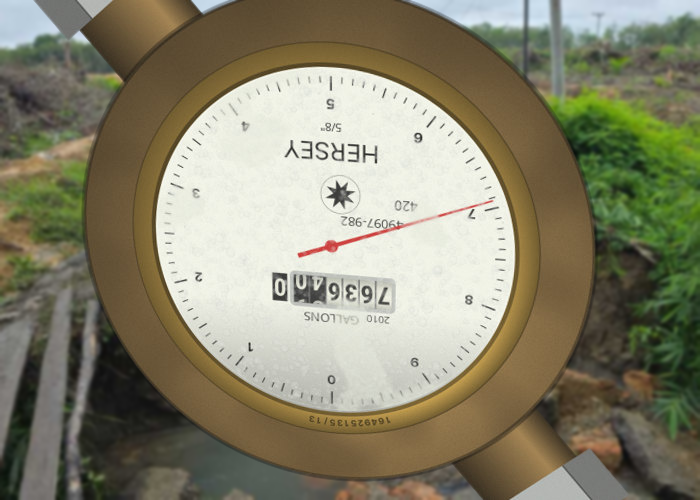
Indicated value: 7636396.9 gal
